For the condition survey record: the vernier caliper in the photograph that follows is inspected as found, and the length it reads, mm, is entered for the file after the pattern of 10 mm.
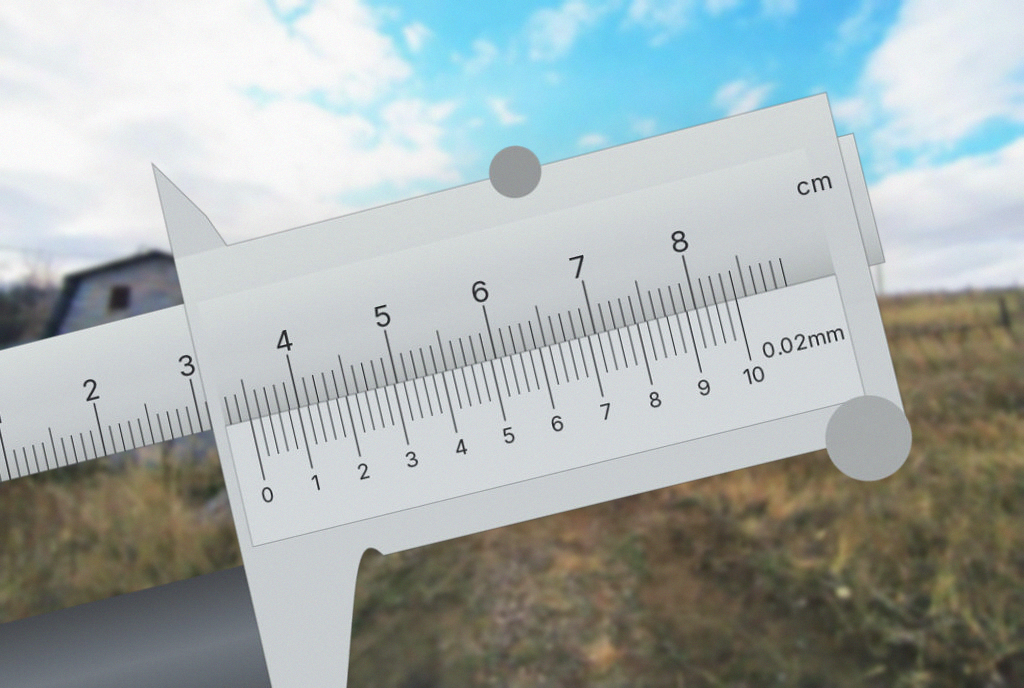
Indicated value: 35.0 mm
